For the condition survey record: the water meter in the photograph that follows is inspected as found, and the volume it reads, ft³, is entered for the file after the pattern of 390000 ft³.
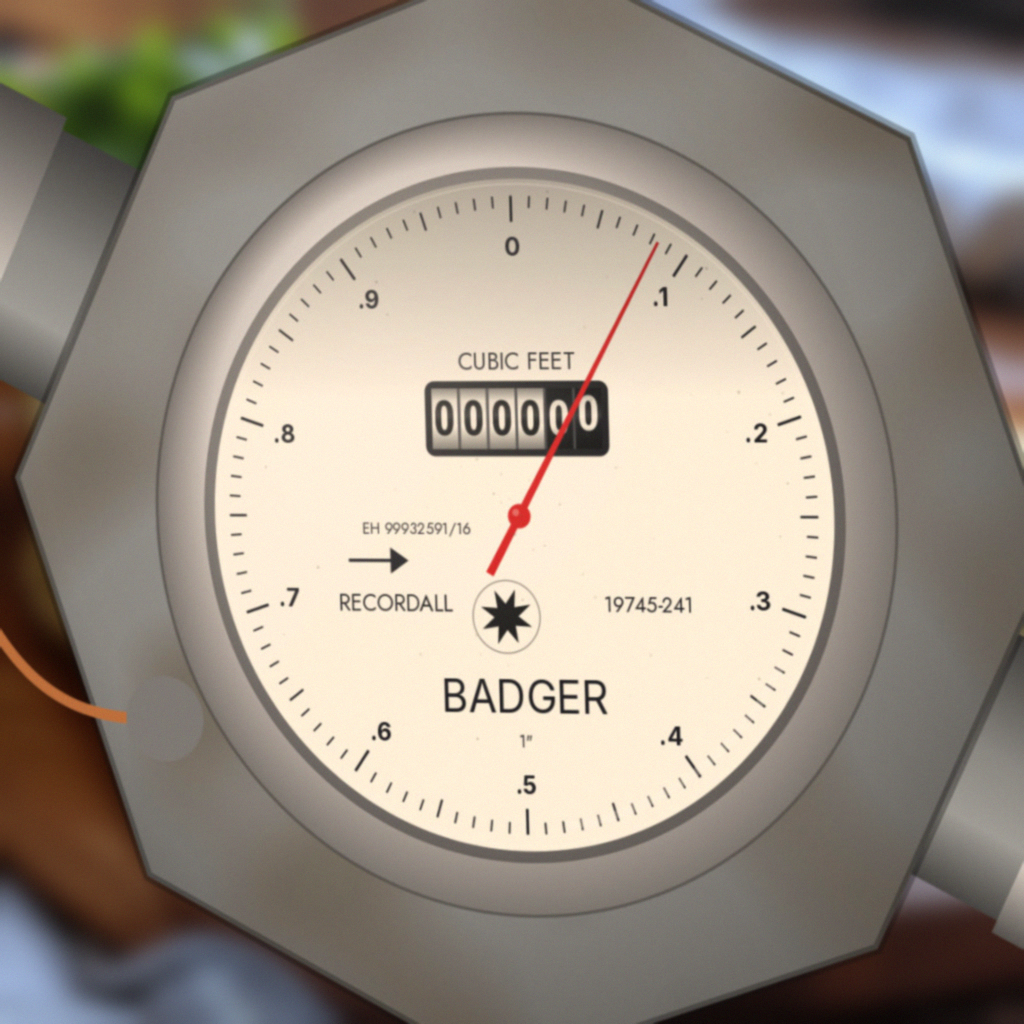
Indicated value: 0.08 ft³
